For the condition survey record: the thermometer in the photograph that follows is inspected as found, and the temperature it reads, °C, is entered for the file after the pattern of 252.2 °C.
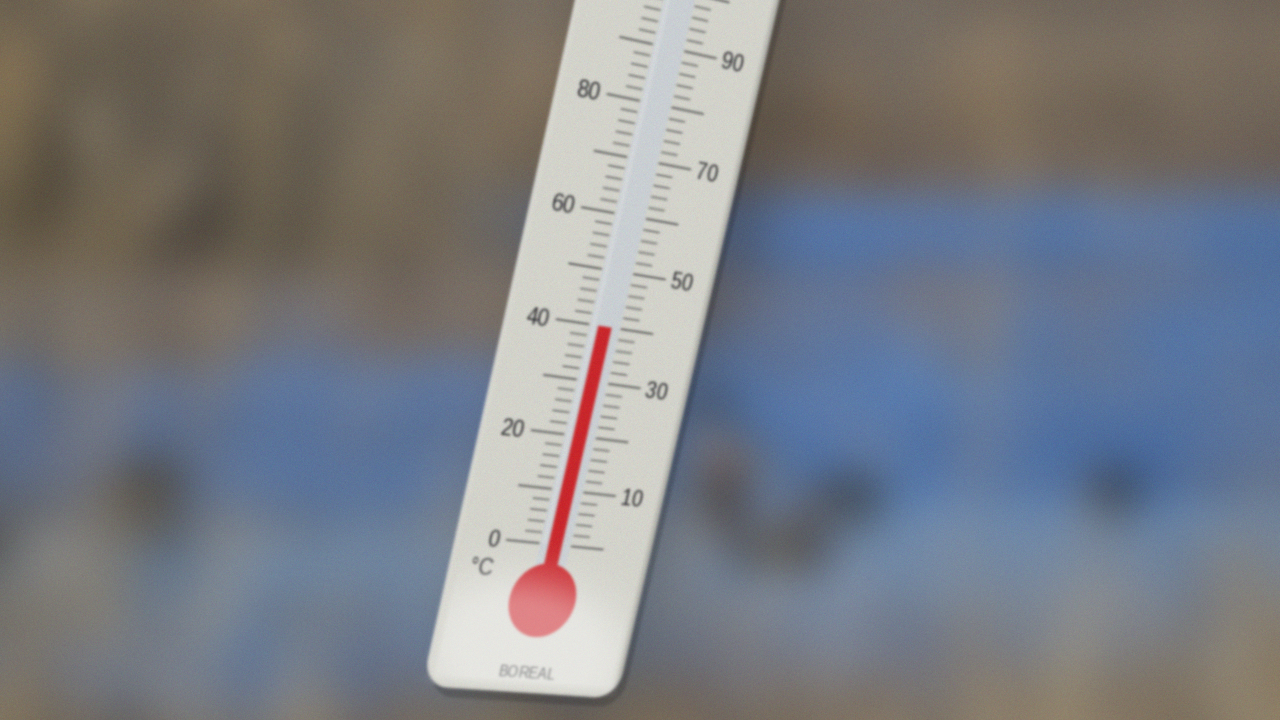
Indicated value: 40 °C
